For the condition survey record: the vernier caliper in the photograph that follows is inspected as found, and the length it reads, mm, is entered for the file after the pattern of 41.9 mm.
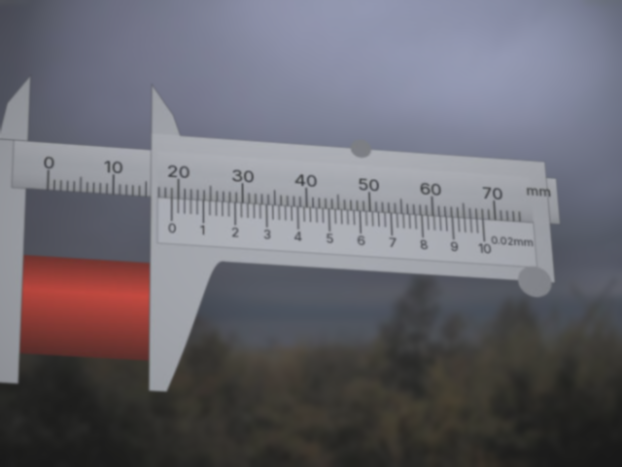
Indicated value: 19.0 mm
